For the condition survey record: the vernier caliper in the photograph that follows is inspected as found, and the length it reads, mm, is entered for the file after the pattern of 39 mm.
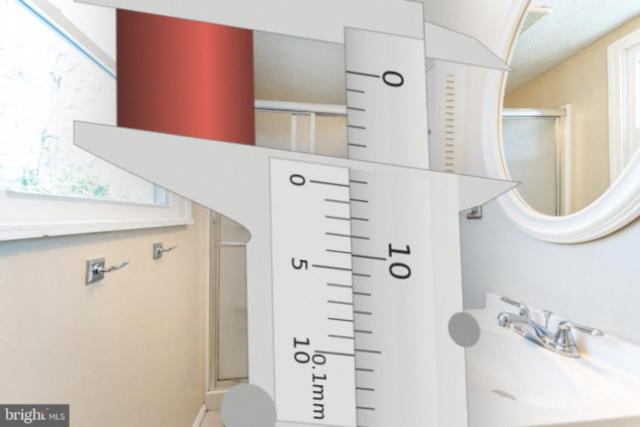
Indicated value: 6.3 mm
